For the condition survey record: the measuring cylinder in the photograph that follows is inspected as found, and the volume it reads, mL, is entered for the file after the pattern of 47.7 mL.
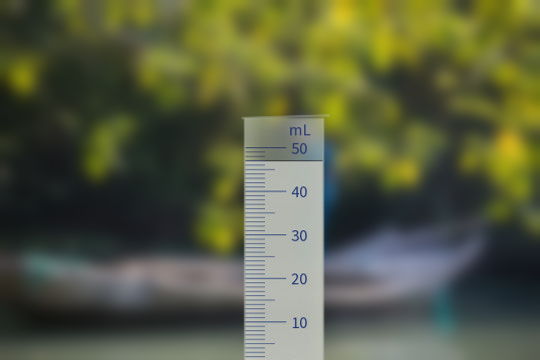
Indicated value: 47 mL
